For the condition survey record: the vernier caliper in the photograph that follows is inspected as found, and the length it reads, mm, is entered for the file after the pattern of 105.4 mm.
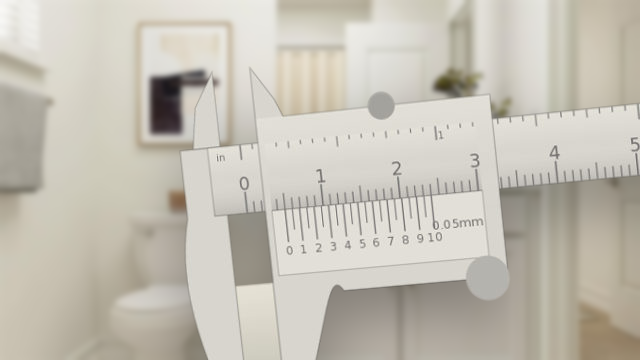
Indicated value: 5.0 mm
